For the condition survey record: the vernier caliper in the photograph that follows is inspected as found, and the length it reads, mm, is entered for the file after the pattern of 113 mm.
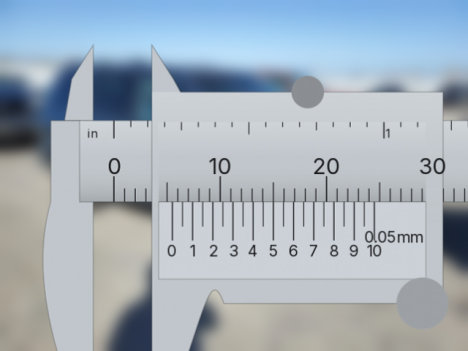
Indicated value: 5.5 mm
